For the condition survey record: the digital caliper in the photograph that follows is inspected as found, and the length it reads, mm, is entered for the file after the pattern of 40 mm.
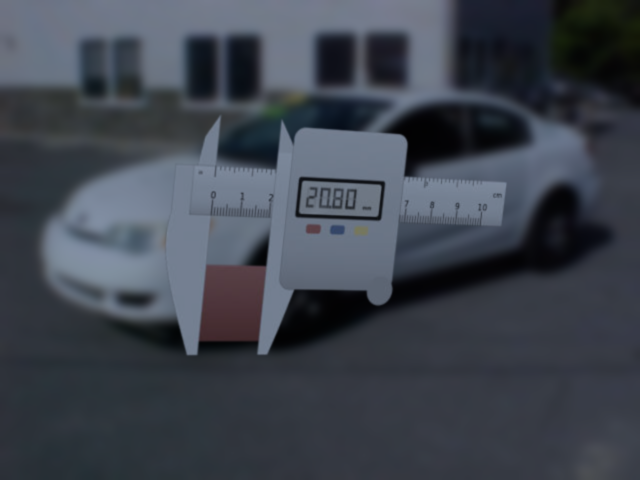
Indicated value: 20.80 mm
